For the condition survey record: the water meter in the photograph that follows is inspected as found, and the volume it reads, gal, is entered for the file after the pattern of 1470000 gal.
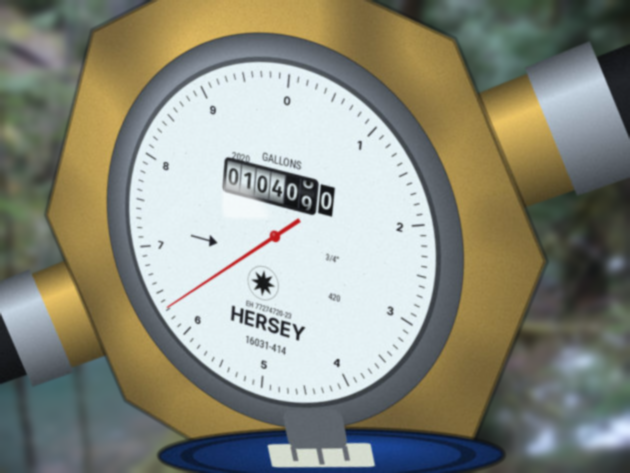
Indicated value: 104086.3 gal
